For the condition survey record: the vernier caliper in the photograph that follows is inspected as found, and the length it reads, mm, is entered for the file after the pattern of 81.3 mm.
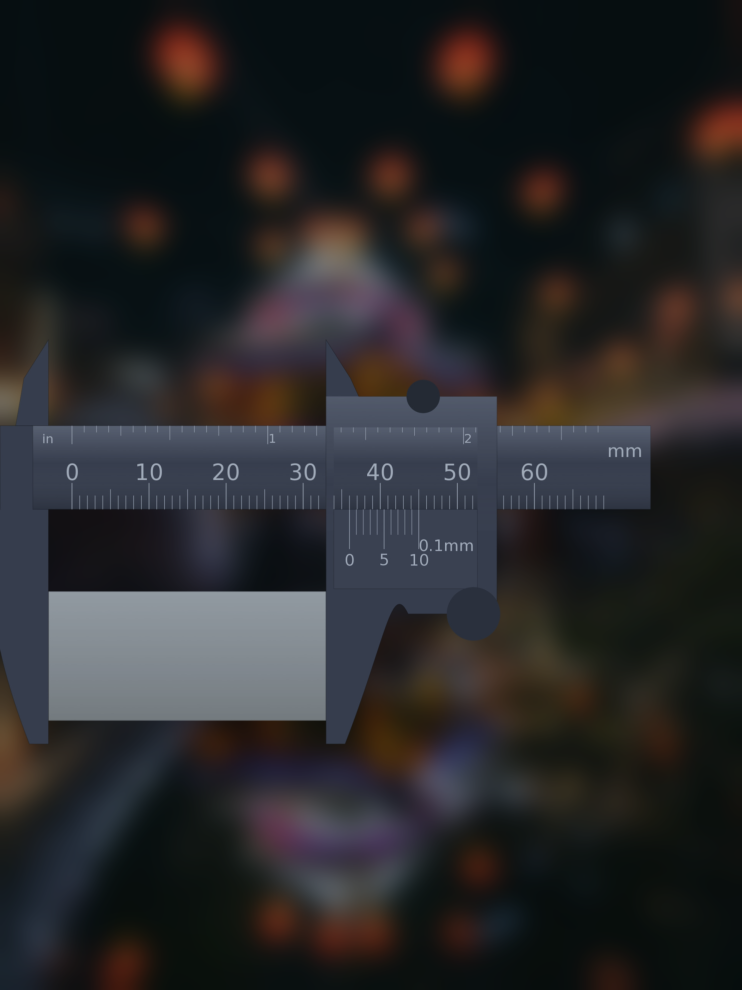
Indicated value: 36.0 mm
